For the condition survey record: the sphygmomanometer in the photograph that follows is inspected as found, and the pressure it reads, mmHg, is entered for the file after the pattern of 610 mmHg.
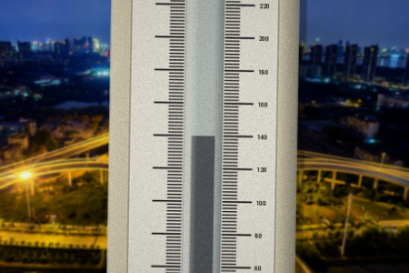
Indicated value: 140 mmHg
